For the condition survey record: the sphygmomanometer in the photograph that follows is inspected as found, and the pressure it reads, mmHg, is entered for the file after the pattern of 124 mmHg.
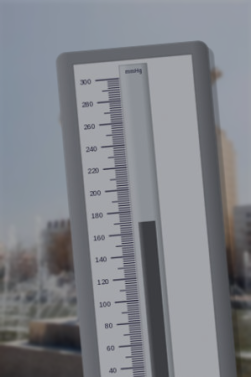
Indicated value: 170 mmHg
